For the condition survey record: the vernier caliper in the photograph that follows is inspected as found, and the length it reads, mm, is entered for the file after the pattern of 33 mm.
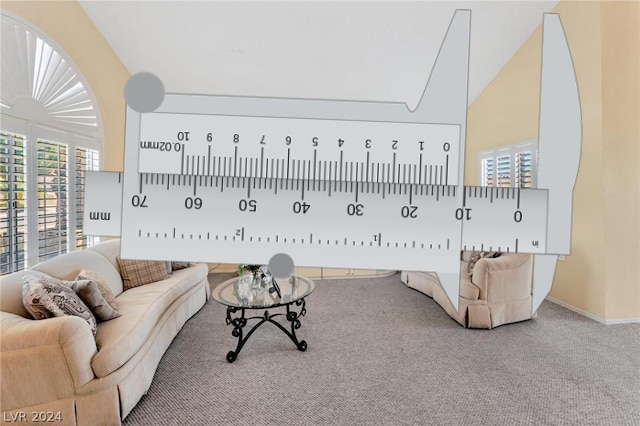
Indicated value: 13.5 mm
